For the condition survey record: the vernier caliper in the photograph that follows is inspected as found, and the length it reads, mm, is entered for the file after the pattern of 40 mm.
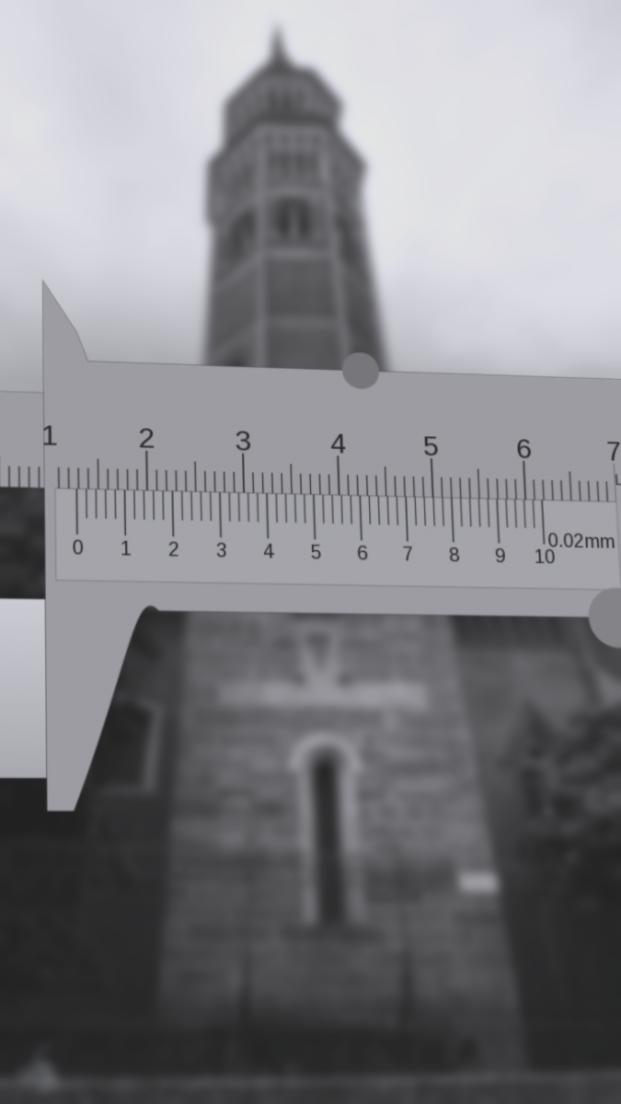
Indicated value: 12.8 mm
